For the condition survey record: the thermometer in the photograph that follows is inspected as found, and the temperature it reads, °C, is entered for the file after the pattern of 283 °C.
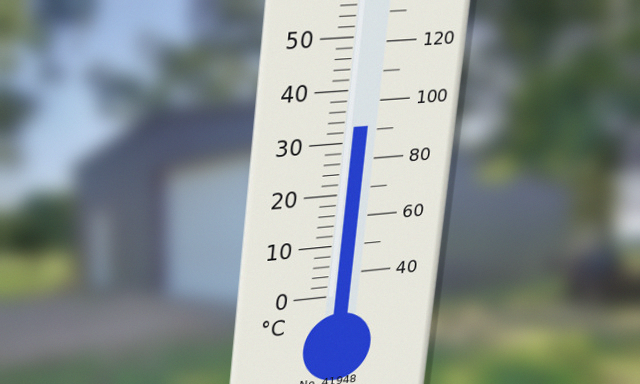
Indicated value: 33 °C
